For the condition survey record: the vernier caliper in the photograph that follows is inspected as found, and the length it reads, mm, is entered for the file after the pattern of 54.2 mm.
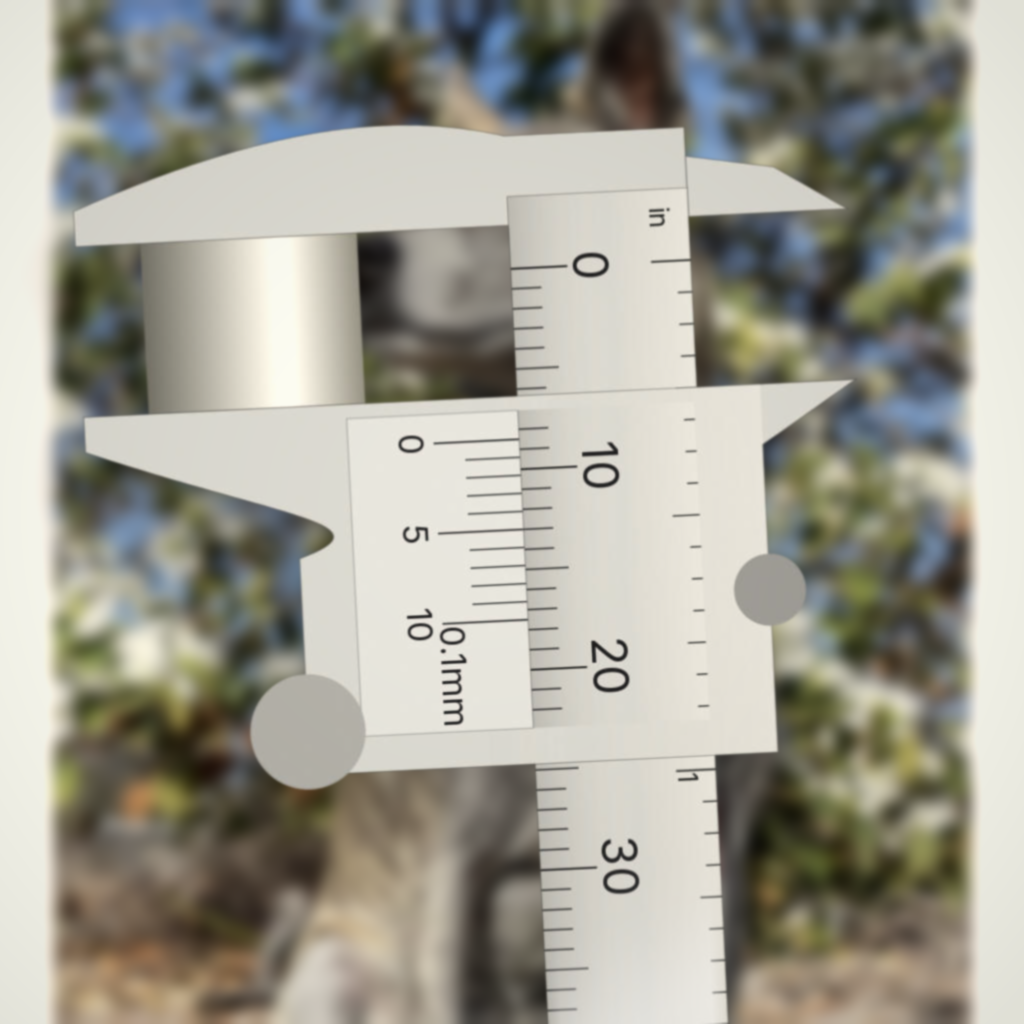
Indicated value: 8.5 mm
